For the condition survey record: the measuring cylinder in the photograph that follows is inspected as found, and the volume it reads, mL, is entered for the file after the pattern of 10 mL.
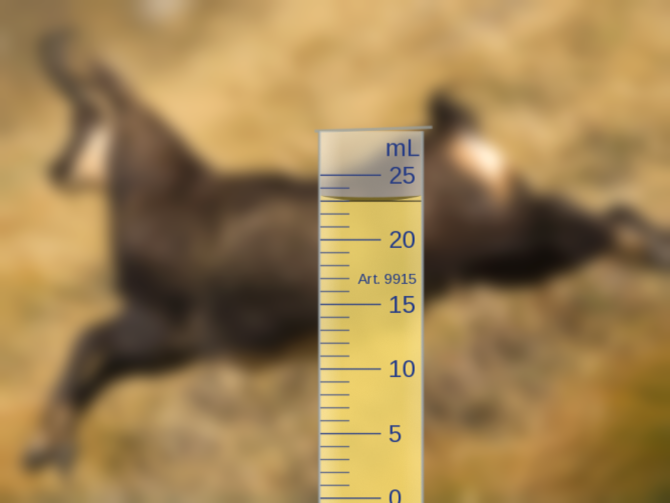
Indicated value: 23 mL
